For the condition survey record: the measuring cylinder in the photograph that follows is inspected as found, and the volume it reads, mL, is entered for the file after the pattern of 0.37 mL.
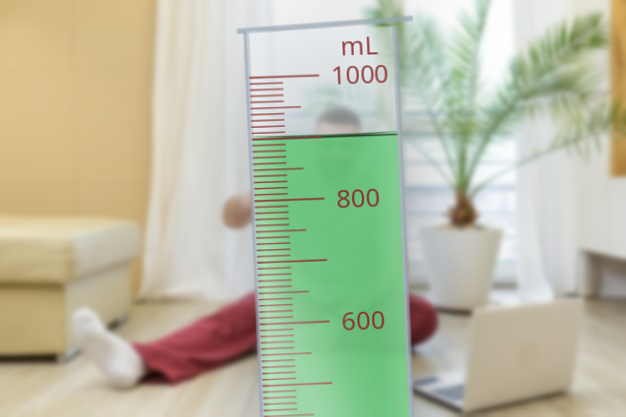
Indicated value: 900 mL
